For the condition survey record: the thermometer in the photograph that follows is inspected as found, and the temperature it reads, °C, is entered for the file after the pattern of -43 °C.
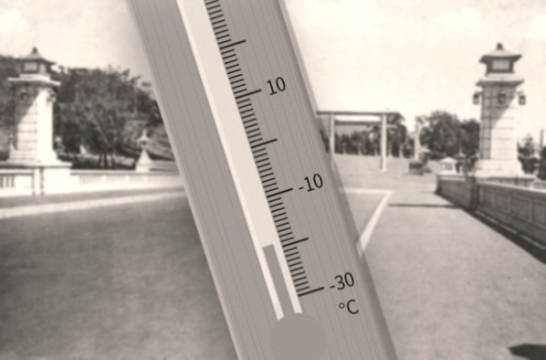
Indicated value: -19 °C
